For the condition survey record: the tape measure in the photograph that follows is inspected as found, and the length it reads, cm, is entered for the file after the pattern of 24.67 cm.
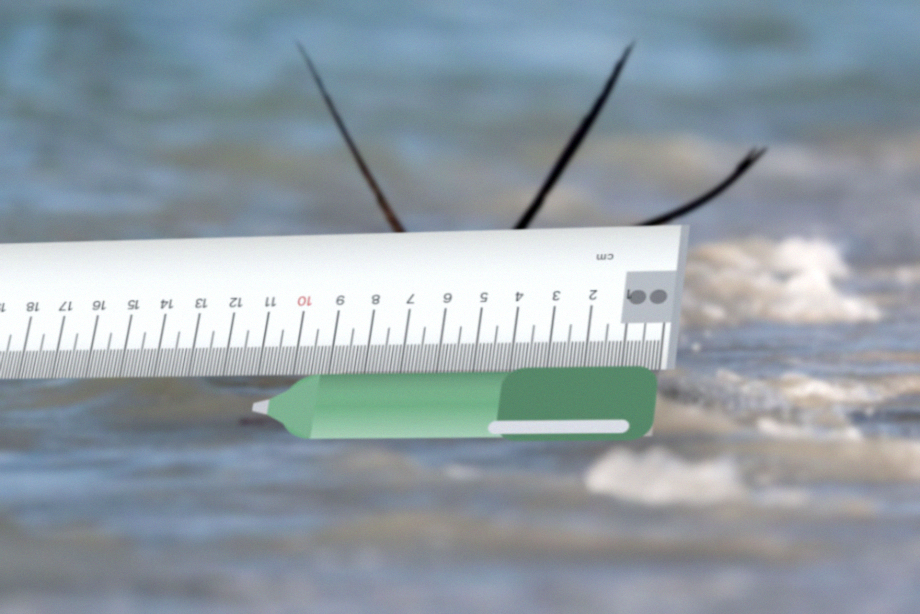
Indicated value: 11 cm
